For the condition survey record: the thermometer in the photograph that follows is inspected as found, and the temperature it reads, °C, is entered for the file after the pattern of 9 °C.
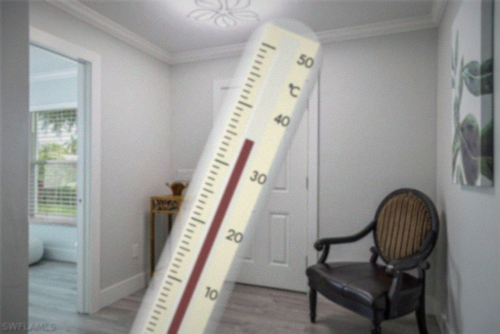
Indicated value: 35 °C
